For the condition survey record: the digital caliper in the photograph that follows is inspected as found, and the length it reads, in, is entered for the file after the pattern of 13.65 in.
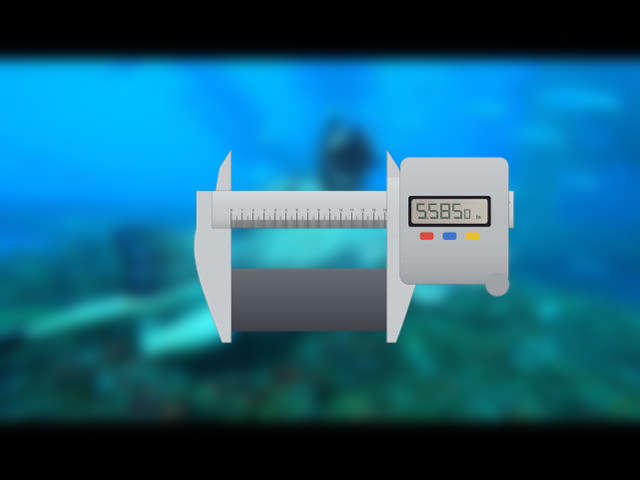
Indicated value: 5.5850 in
